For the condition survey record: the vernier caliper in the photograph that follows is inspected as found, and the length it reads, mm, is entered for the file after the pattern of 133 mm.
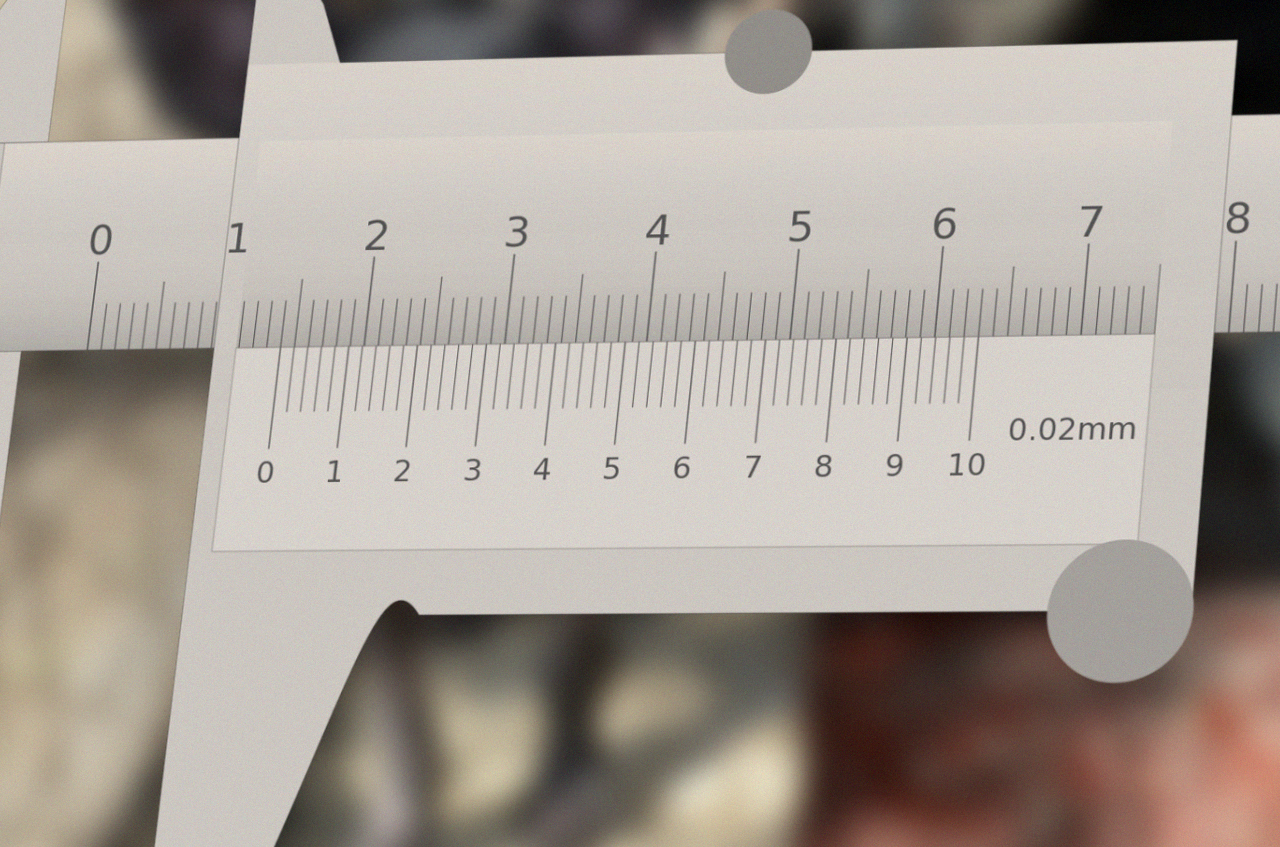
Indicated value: 14.0 mm
